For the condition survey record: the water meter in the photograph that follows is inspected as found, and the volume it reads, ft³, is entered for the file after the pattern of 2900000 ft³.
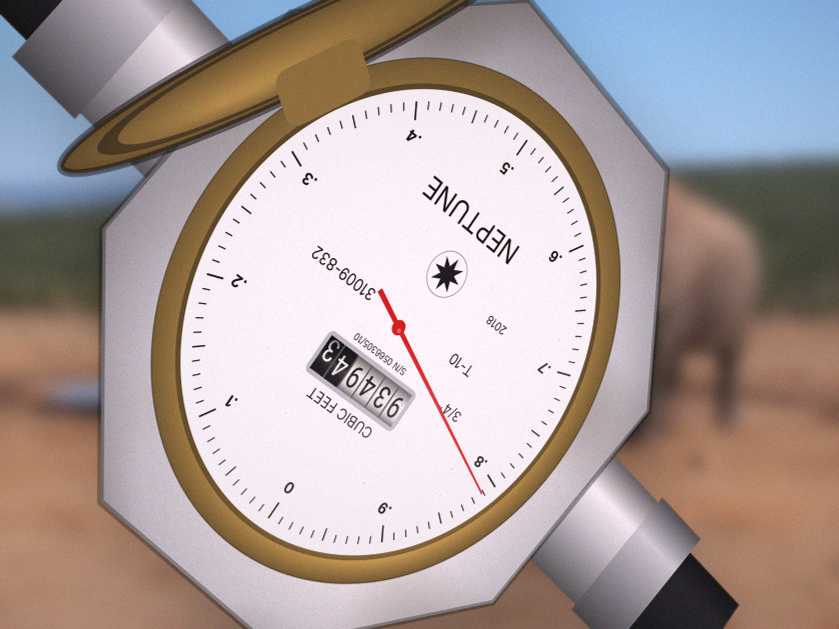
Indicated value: 934942.81 ft³
